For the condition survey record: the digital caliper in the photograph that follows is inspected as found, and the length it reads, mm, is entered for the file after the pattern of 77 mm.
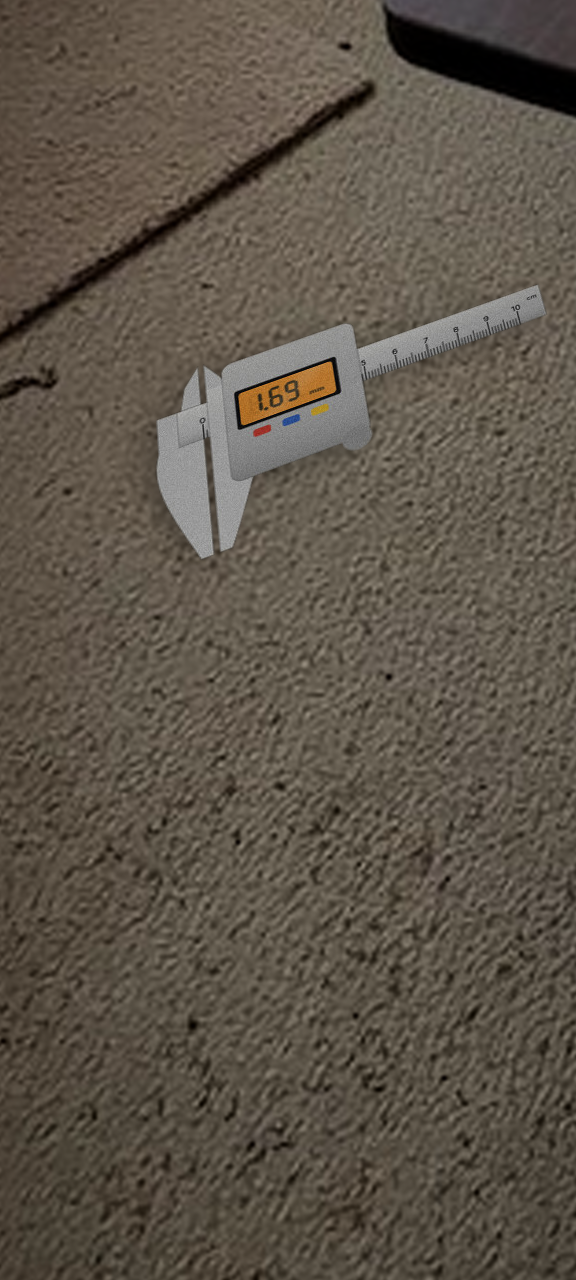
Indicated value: 1.69 mm
